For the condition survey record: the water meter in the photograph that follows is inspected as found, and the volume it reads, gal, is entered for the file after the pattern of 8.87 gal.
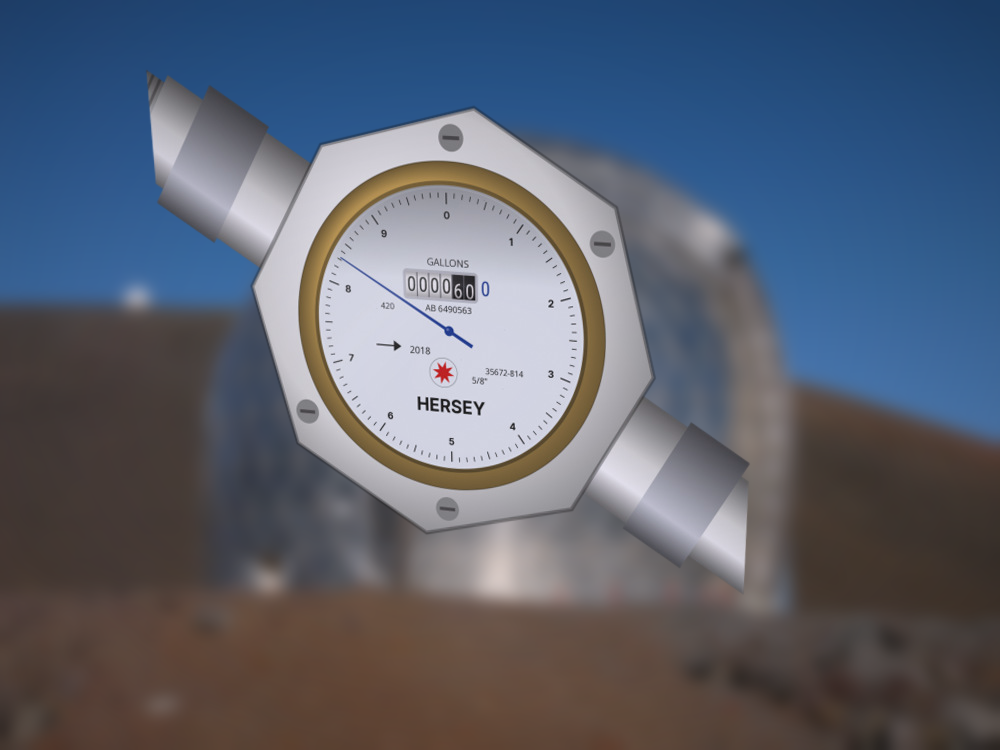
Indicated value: 598.3 gal
